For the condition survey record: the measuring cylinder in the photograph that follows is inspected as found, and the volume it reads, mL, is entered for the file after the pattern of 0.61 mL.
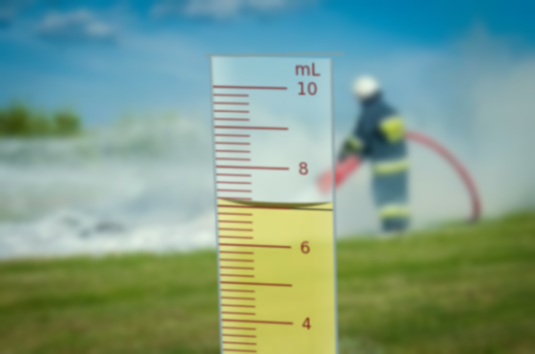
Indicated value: 7 mL
